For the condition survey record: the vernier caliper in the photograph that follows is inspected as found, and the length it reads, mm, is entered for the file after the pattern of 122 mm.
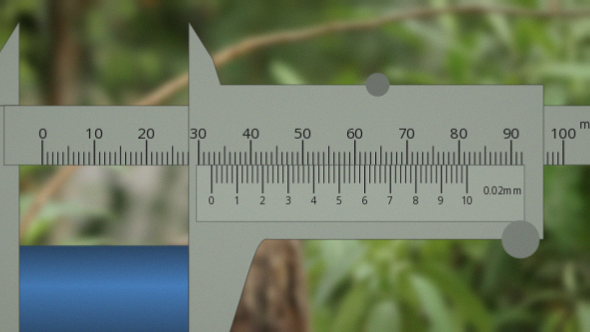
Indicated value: 32.5 mm
